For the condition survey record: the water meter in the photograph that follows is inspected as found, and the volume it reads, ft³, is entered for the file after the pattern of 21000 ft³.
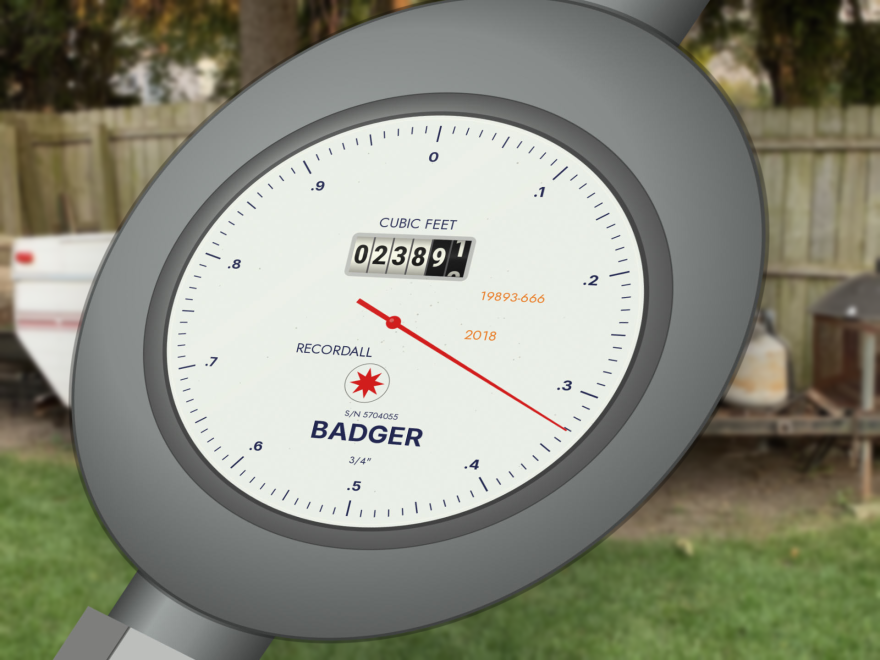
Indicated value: 23891.33 ft³
